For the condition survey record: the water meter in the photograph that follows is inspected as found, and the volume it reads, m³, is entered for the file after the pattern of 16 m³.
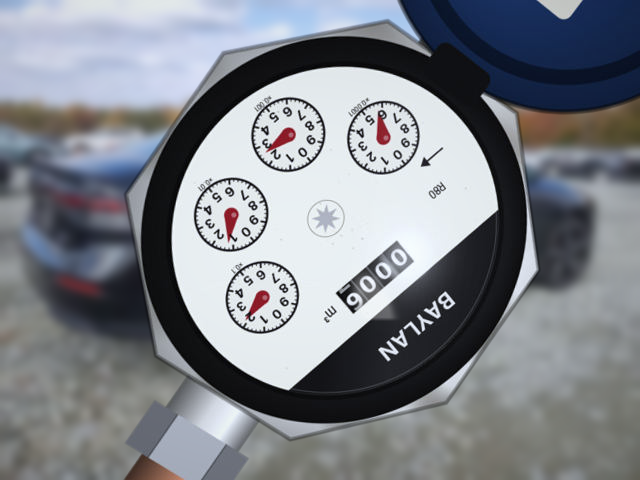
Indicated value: 6.2125 m³
